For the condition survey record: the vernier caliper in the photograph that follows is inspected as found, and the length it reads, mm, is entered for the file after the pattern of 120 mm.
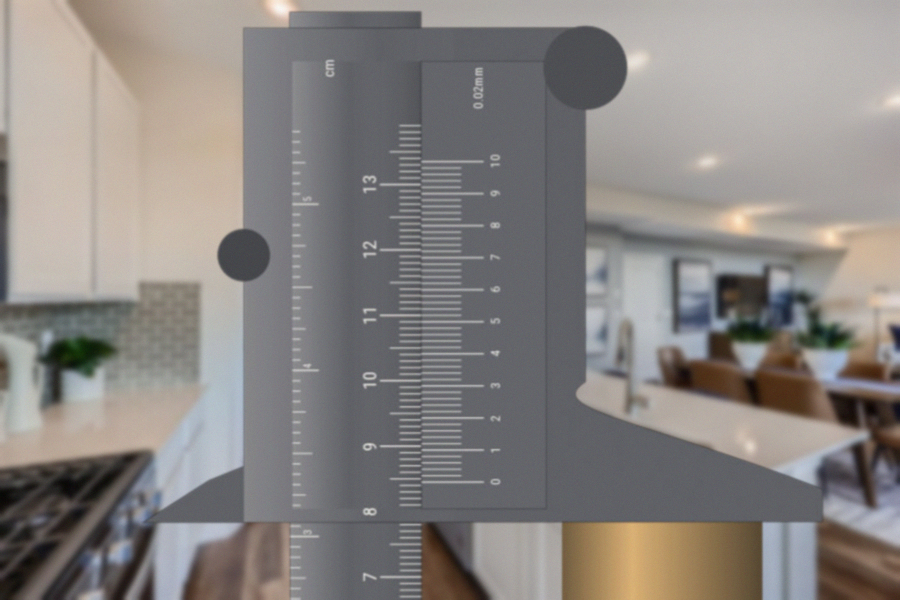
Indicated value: 84.5 mm
